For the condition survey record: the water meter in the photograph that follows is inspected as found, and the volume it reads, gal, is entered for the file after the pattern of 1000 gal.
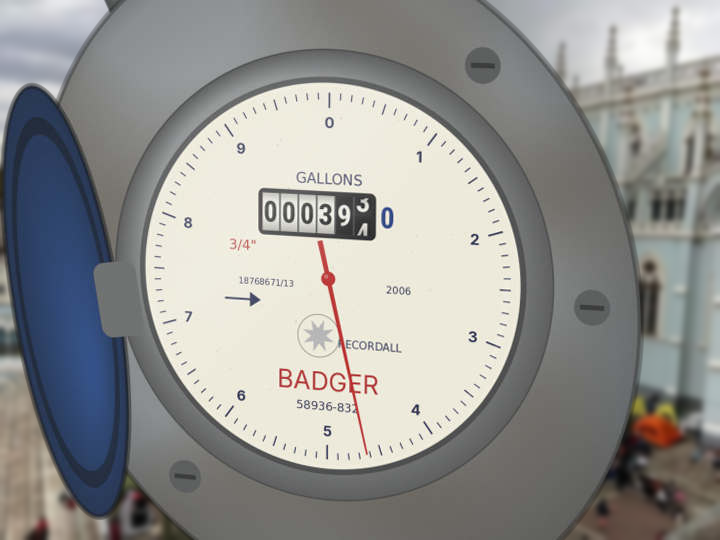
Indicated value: 3934.6 gal
